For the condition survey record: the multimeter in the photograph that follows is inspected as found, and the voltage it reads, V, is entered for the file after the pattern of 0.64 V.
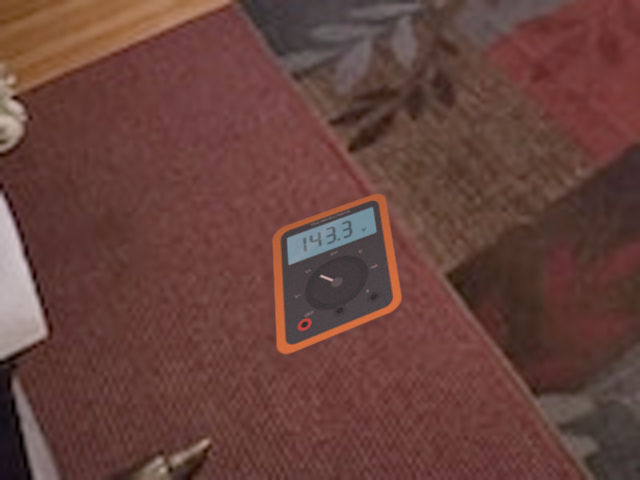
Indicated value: 143.3 V
